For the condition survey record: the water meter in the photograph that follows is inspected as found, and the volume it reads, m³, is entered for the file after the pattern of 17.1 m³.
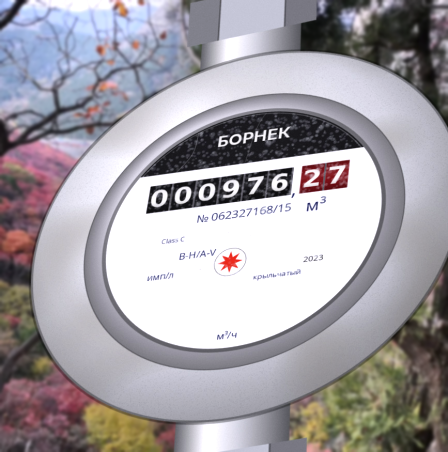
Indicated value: 976.27 m³
